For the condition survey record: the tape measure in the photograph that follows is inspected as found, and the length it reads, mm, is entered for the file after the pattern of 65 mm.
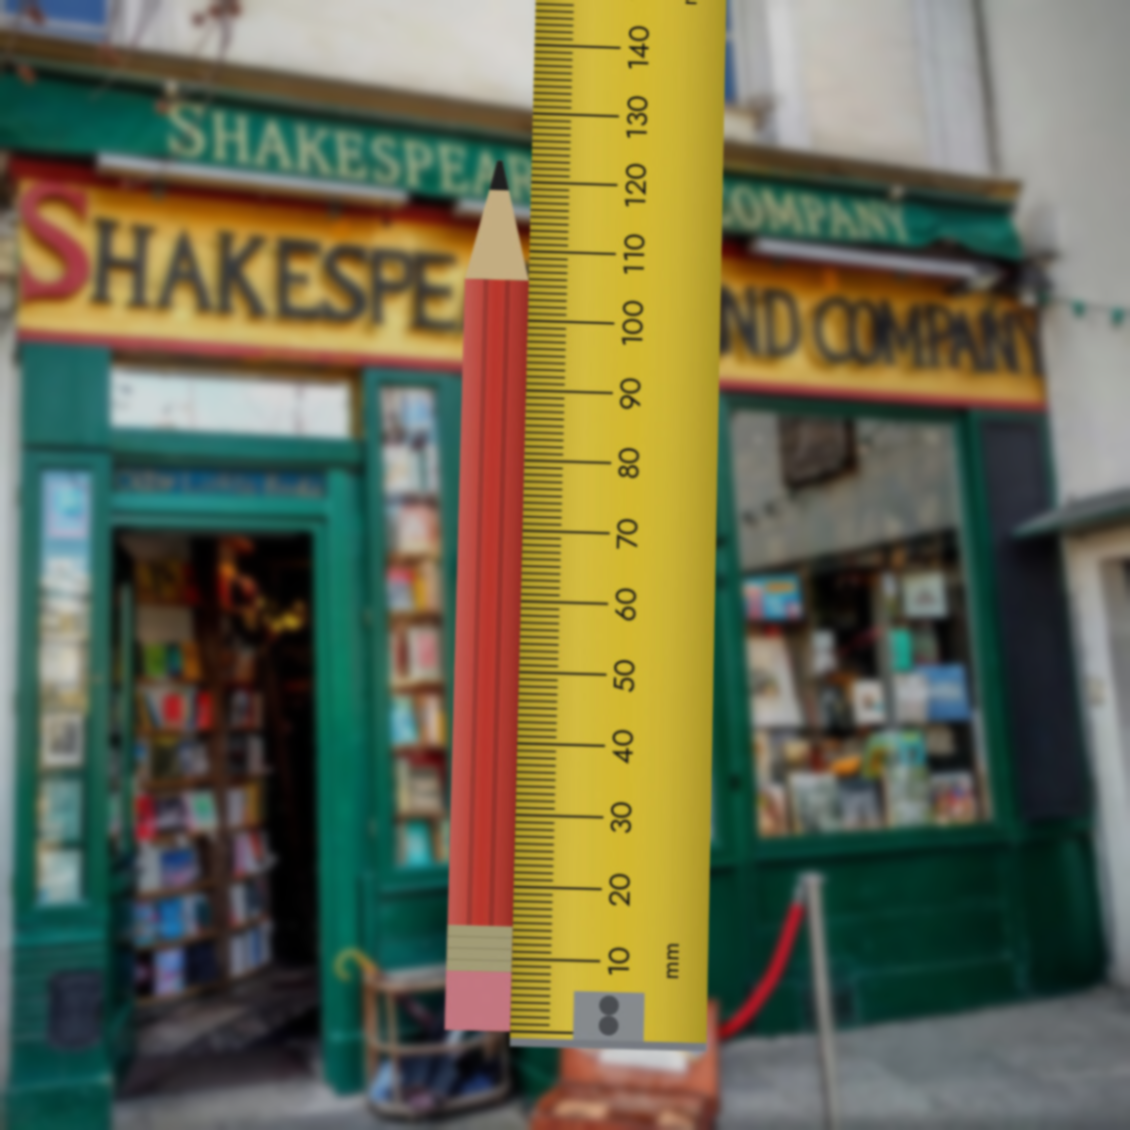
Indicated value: 123 mm
